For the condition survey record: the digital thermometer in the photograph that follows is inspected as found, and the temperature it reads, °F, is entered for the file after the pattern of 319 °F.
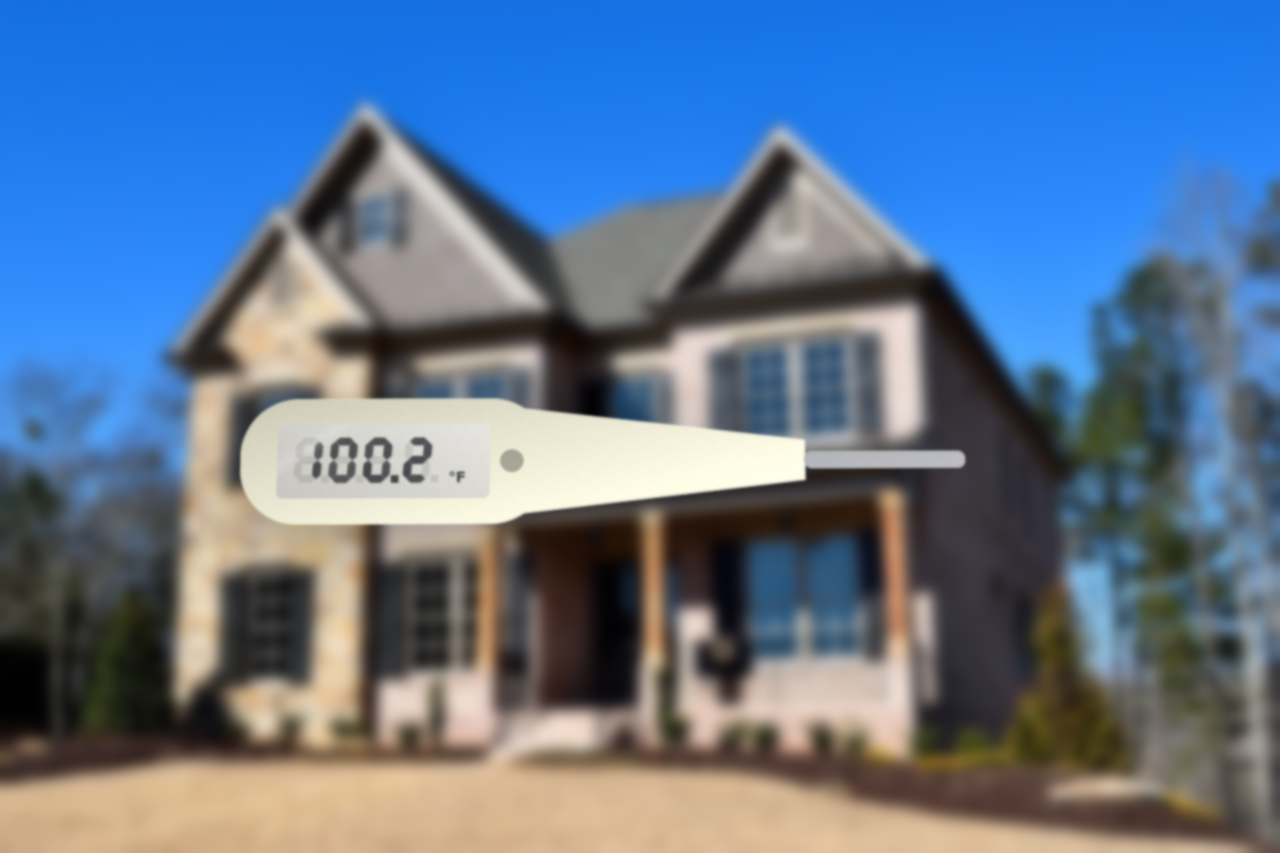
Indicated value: 100.2 °F
